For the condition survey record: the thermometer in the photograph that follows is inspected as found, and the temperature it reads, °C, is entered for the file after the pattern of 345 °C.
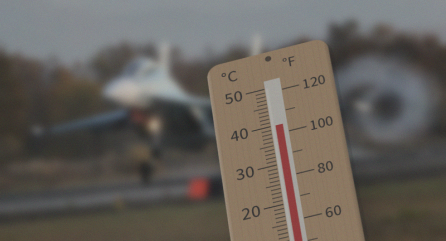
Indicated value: 40 °C
